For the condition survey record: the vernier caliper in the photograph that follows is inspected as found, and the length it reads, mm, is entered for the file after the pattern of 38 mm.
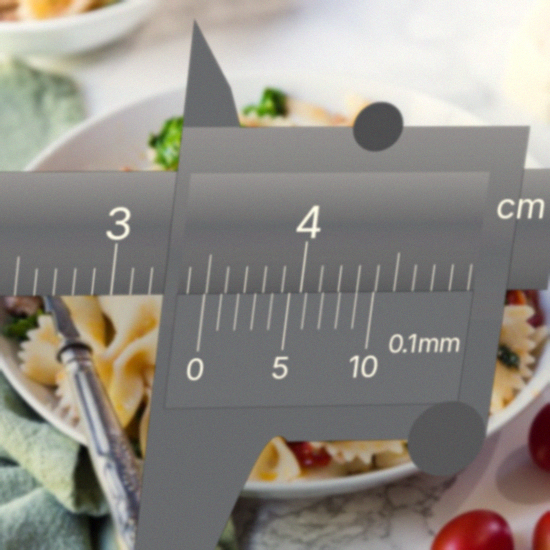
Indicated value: 34.9 mm
